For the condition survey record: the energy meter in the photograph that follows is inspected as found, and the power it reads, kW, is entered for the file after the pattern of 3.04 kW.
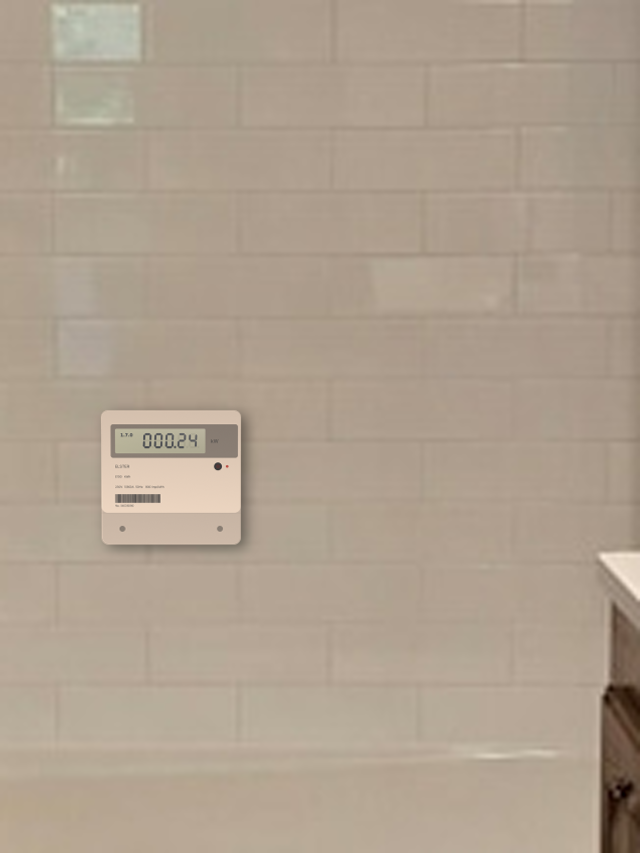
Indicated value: 0.24 kW
